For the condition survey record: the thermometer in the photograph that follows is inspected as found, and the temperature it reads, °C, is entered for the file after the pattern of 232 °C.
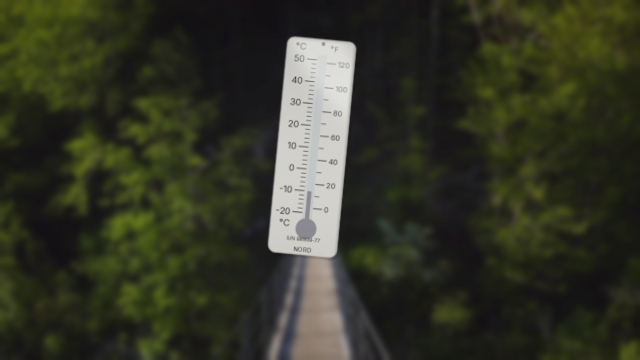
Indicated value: -10 °C
